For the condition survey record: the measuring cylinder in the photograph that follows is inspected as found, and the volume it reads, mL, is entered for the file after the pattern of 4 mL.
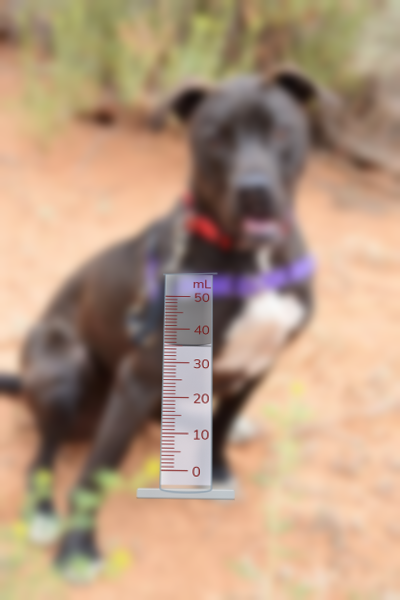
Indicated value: 35 mL
